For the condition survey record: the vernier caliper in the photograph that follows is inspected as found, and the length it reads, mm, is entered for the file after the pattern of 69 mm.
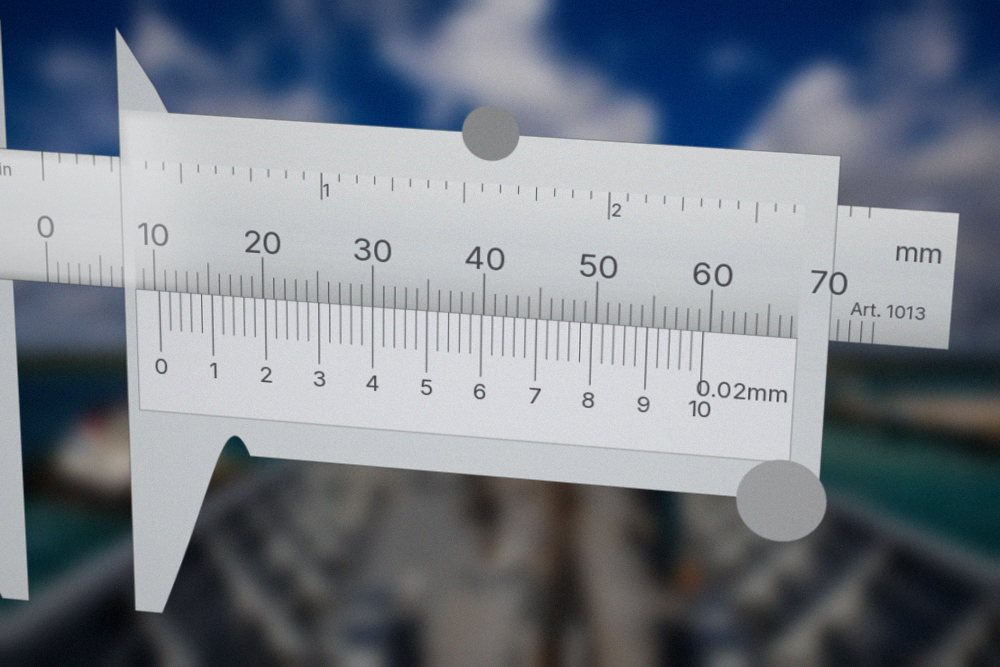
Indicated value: 10.4 mm
